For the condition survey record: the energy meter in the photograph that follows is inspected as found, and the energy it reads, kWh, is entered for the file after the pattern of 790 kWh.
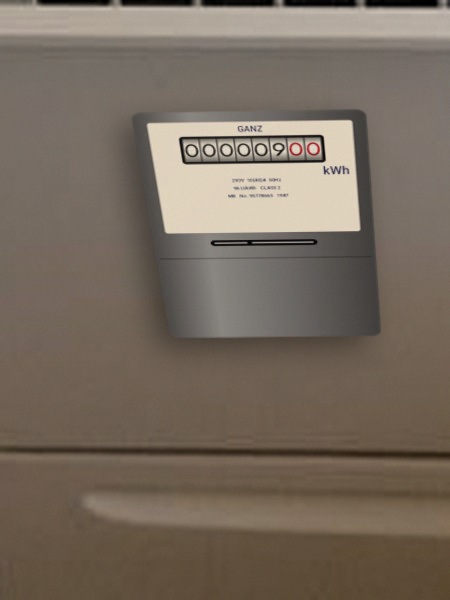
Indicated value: 9.00 kWh
